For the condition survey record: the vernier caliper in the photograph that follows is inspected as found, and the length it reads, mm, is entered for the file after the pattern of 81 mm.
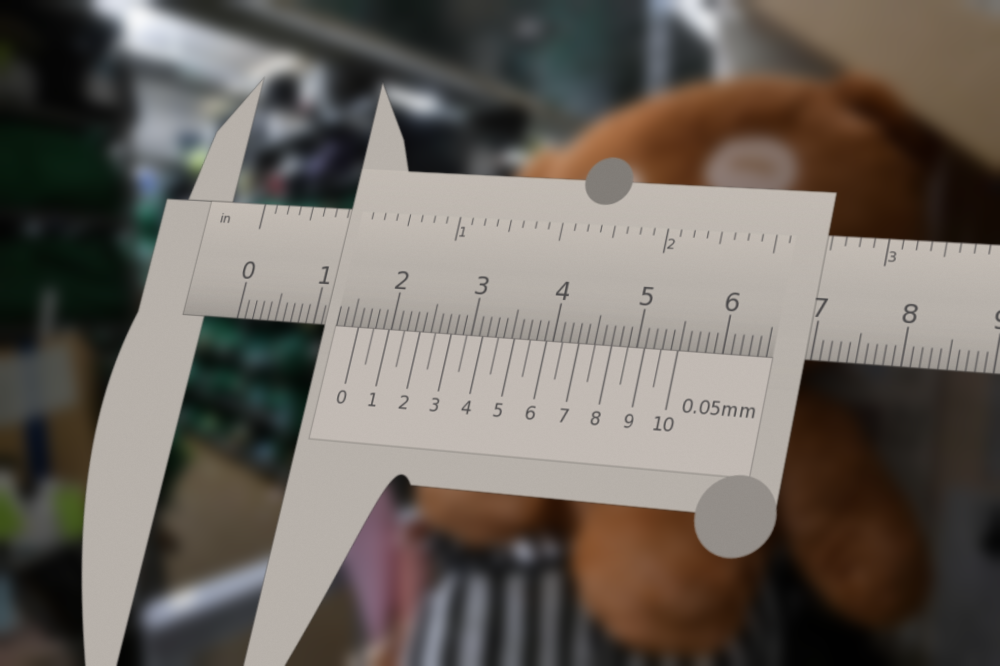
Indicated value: 15.8 mm
